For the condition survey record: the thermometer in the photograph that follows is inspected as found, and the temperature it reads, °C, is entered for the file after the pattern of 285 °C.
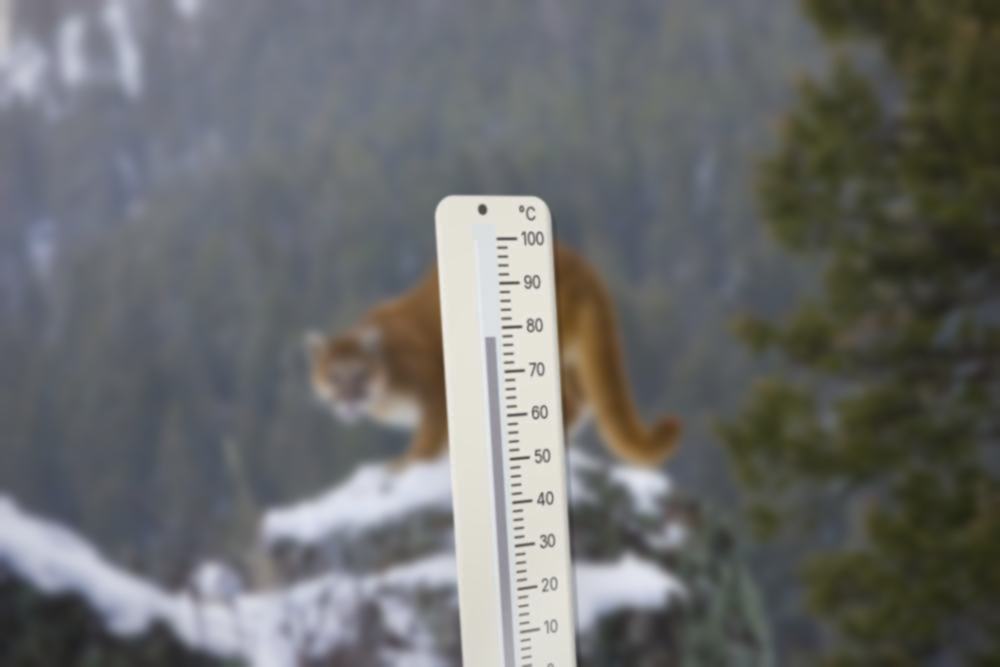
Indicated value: 78 °C
